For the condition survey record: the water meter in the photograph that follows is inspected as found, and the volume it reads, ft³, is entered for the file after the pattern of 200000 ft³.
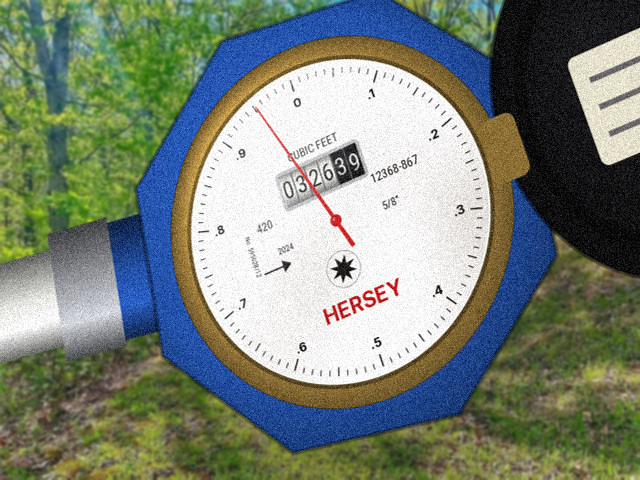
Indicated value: 32638.95 ft³
